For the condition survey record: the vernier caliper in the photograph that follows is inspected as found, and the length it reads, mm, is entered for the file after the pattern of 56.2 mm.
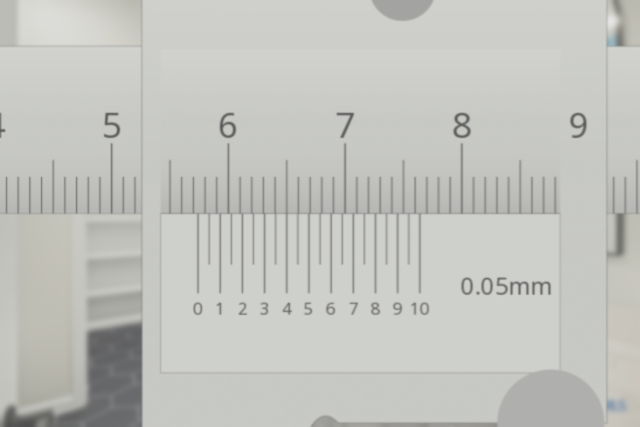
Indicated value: 57.4 mm
